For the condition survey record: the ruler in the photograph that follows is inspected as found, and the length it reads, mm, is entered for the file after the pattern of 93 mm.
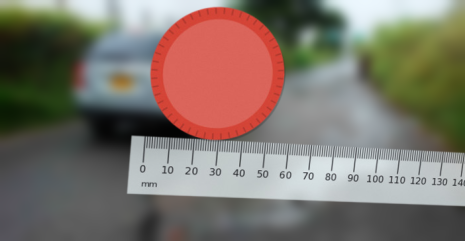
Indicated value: 55 mm
